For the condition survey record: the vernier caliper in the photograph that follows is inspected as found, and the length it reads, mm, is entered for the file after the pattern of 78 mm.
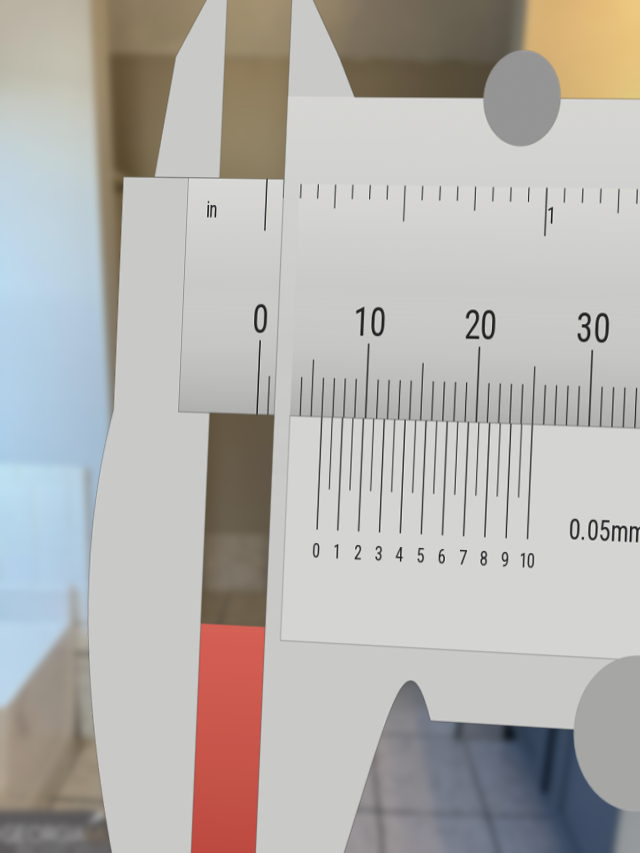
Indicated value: 6.0 mm
